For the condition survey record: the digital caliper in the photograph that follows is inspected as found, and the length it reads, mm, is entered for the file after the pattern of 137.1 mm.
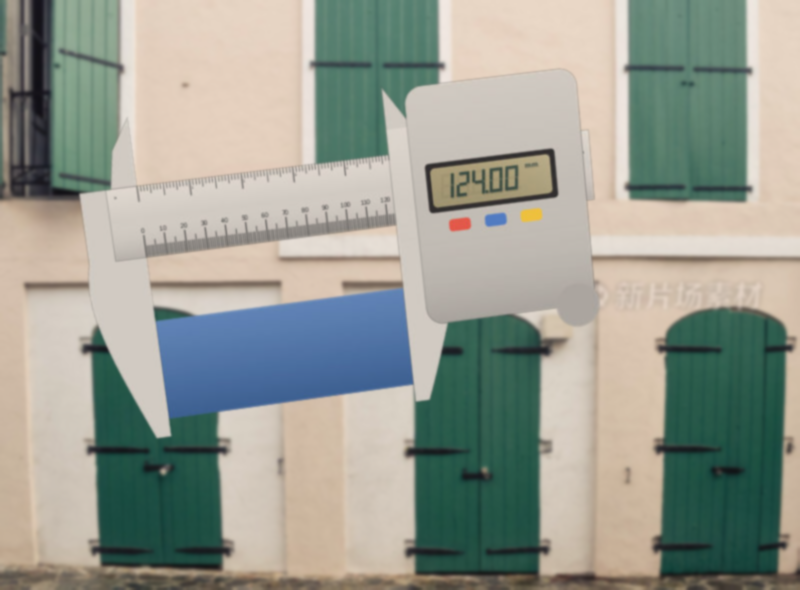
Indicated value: 124.00 mm
